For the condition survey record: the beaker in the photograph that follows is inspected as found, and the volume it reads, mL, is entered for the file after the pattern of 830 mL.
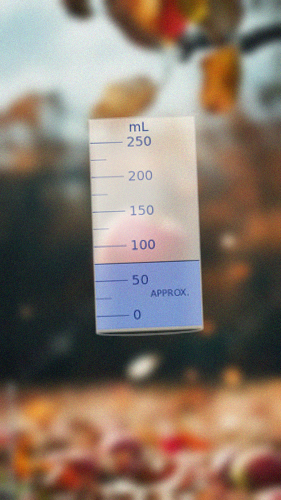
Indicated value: 75 mL
